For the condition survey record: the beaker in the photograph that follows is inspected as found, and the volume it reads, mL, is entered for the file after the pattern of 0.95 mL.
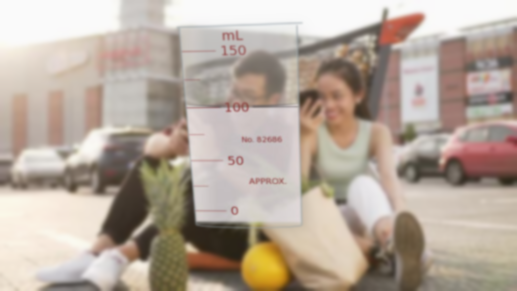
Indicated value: 100 mL
